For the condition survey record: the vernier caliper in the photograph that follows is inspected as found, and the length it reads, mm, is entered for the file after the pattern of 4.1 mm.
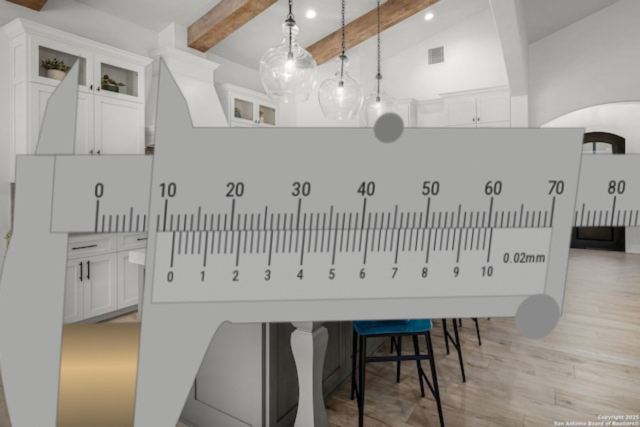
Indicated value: 11.5 mm
